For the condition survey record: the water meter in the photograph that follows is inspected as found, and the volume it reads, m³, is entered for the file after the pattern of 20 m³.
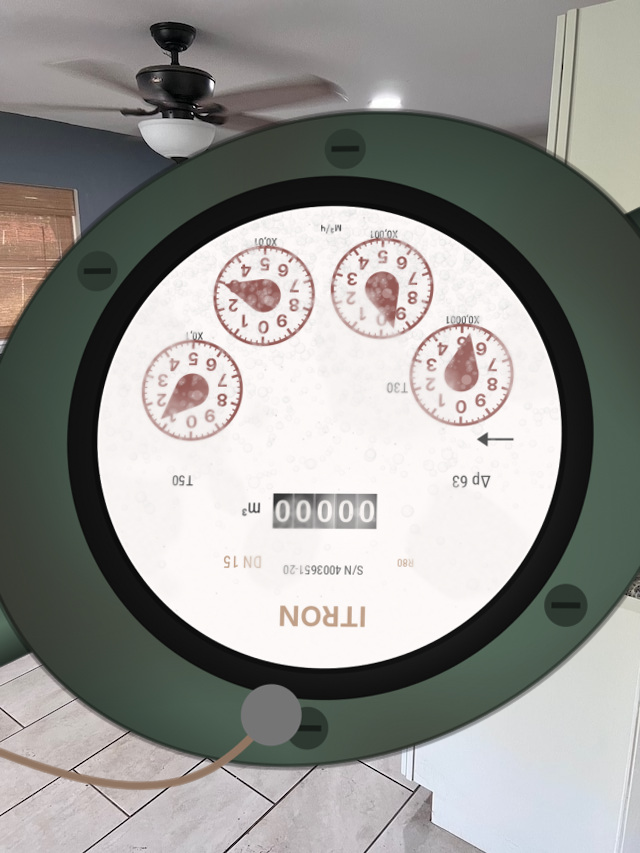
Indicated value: 0.1295 m³
